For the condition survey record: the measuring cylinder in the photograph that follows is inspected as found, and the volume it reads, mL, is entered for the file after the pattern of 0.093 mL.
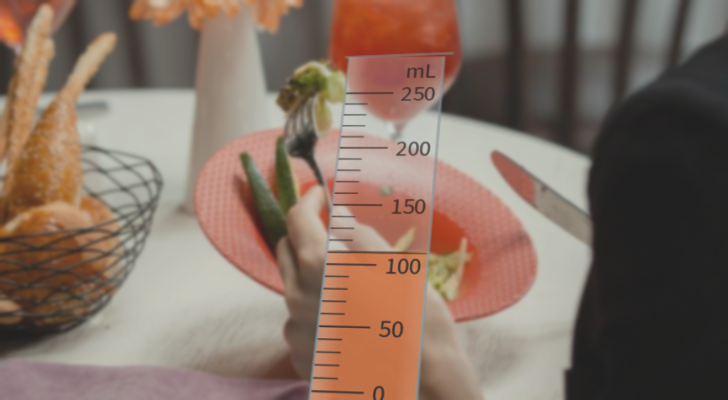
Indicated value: 110 mL
